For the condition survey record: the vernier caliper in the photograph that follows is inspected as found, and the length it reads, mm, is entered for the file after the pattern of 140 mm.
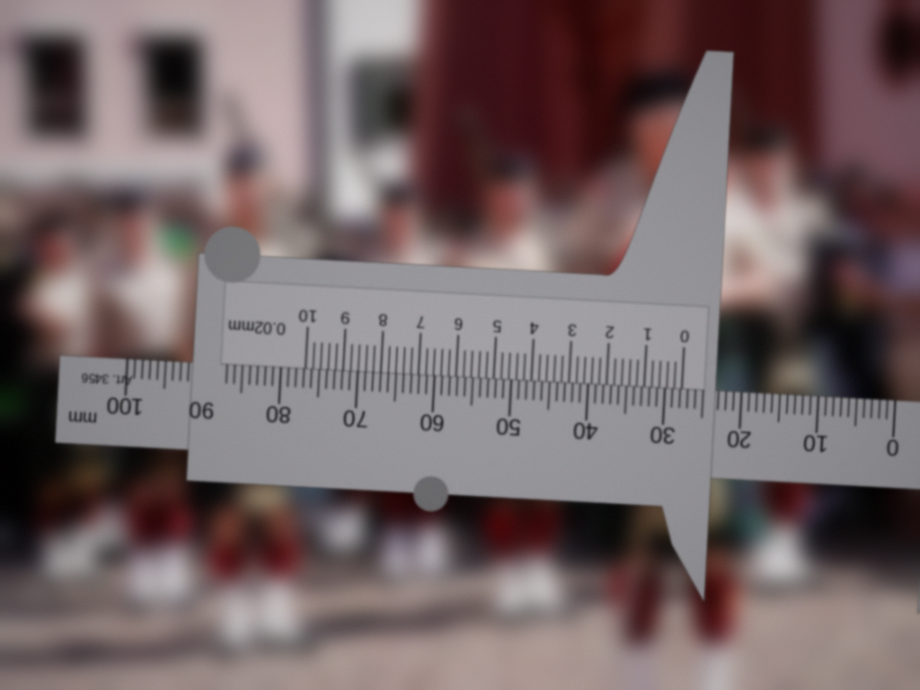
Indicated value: 27.8 mm
